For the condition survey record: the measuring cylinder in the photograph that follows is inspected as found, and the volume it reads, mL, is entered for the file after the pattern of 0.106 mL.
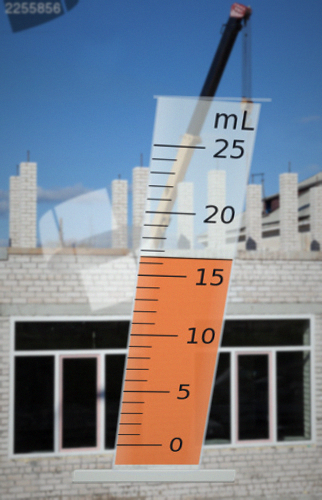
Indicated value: 16.5 mL
